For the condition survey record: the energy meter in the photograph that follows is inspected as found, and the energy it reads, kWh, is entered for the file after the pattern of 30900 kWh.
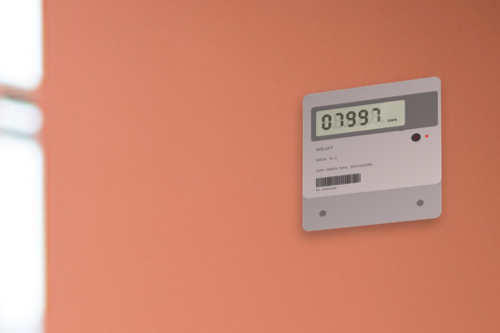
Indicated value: 7997 kWh
